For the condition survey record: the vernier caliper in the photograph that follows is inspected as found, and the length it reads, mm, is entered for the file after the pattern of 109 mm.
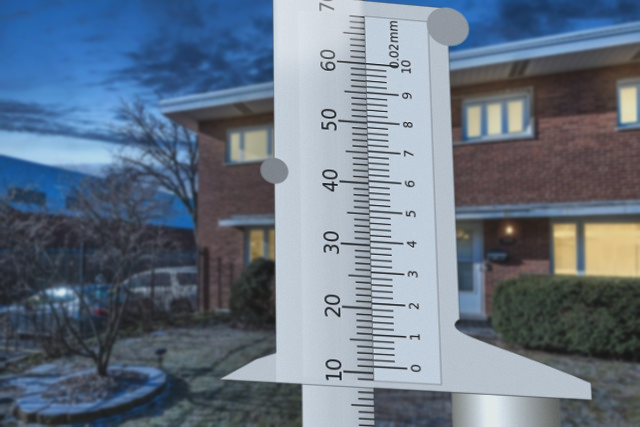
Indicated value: 11.0 mm
